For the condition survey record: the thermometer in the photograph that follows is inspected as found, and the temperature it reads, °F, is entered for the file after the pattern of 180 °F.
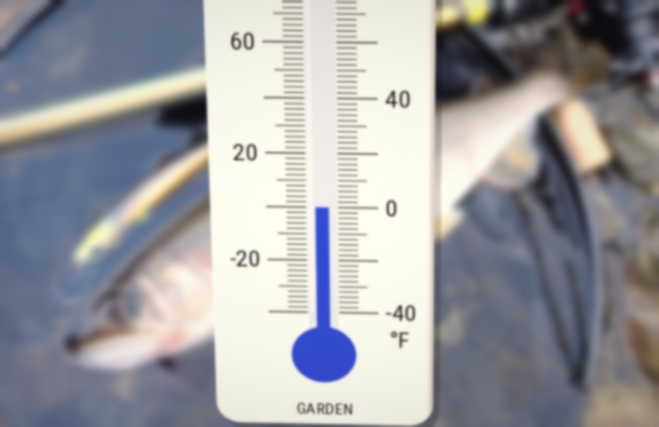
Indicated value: 0 °F
